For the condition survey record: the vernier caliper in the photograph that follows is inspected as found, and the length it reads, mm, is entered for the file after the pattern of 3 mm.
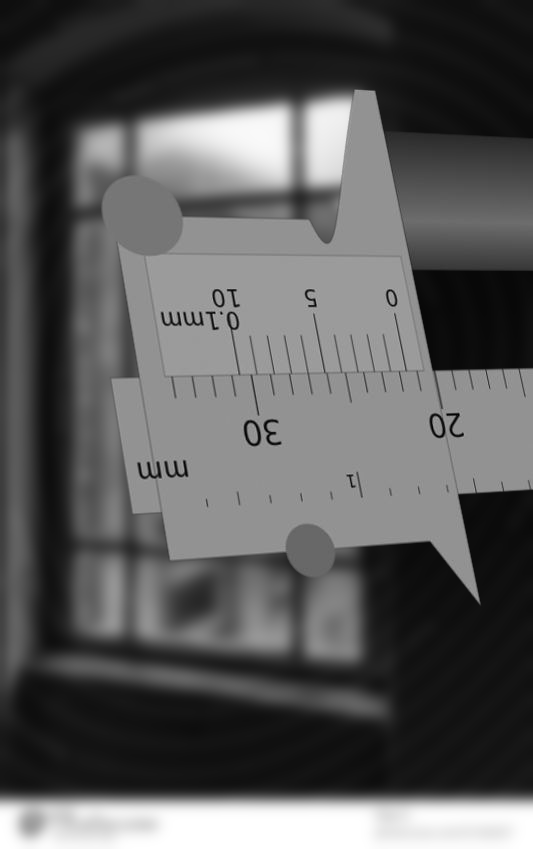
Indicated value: 21.6 mm
